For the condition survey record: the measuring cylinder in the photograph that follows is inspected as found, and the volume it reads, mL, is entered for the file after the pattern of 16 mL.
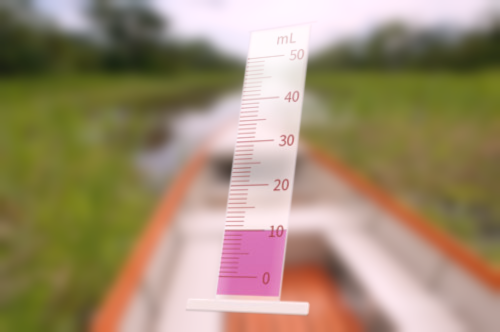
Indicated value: 10 mL
